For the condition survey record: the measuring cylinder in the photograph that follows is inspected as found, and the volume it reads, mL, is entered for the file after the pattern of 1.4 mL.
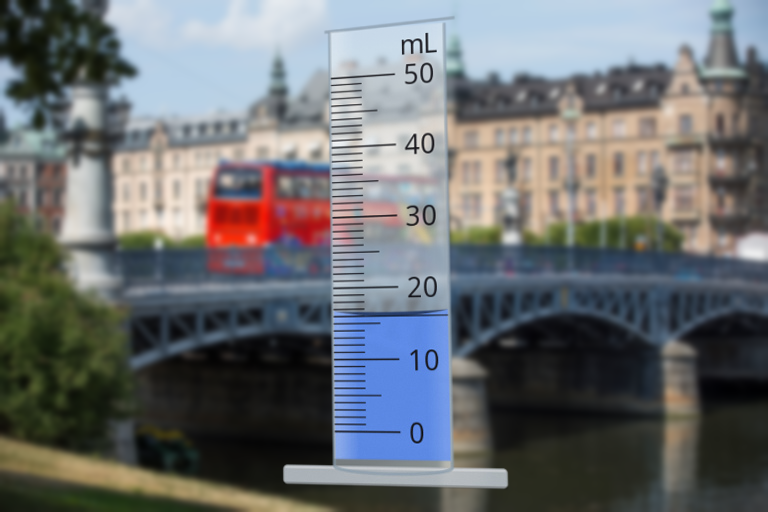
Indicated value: 16 mL
